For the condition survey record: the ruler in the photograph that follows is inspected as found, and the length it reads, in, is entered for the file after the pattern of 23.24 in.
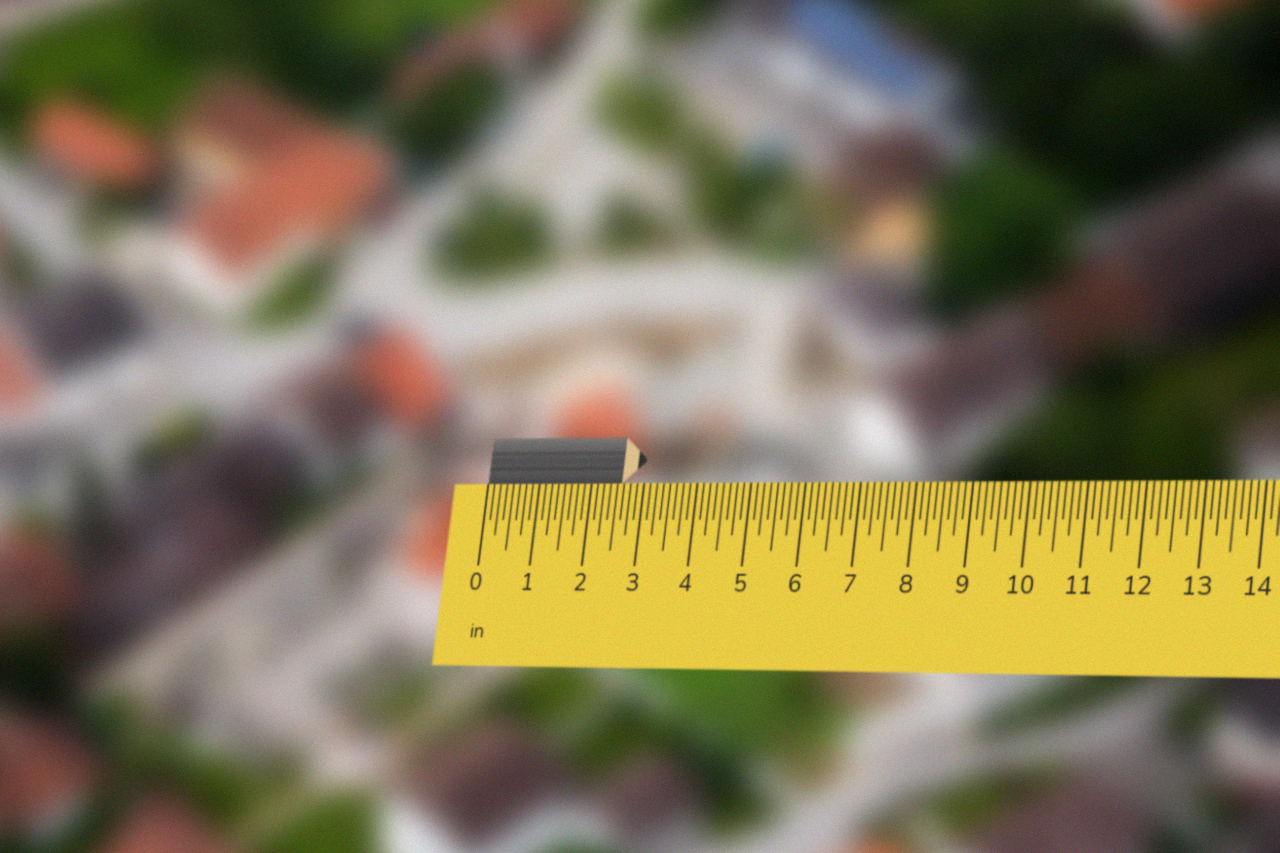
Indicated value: 3 in
